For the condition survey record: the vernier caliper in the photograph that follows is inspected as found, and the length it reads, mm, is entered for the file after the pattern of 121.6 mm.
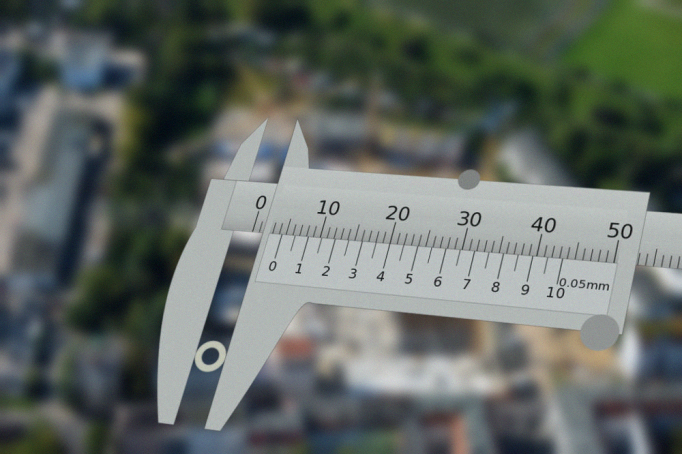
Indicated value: 4.4 mm
